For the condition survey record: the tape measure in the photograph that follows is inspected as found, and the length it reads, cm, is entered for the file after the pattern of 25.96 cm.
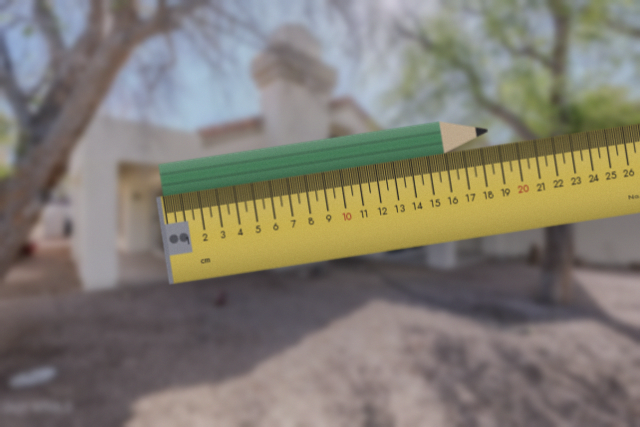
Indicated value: 18.5 cm
